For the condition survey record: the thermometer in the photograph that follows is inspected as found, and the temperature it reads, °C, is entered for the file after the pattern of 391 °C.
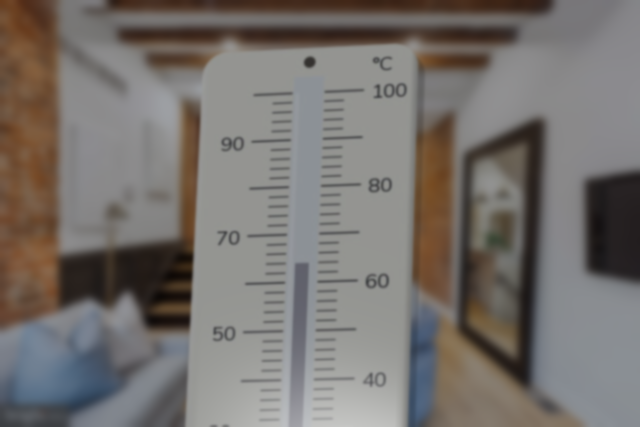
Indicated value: 64 °C
